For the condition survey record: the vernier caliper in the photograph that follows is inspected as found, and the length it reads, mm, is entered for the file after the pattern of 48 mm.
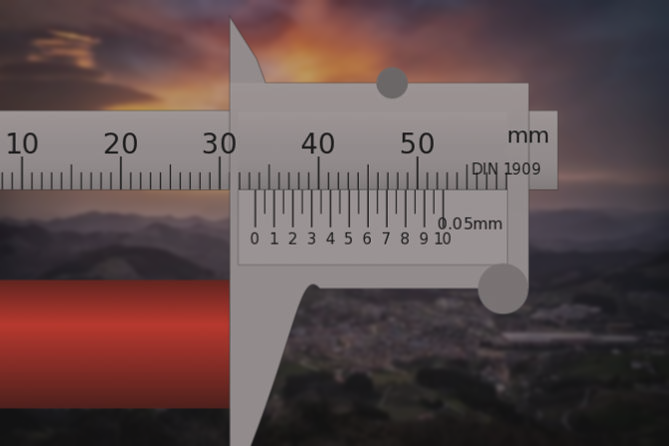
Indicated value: 33.6 mm
